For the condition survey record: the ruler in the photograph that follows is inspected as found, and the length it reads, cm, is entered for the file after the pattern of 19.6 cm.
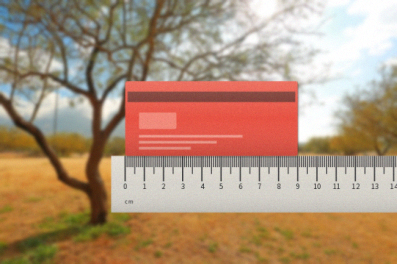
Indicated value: 9 cm
